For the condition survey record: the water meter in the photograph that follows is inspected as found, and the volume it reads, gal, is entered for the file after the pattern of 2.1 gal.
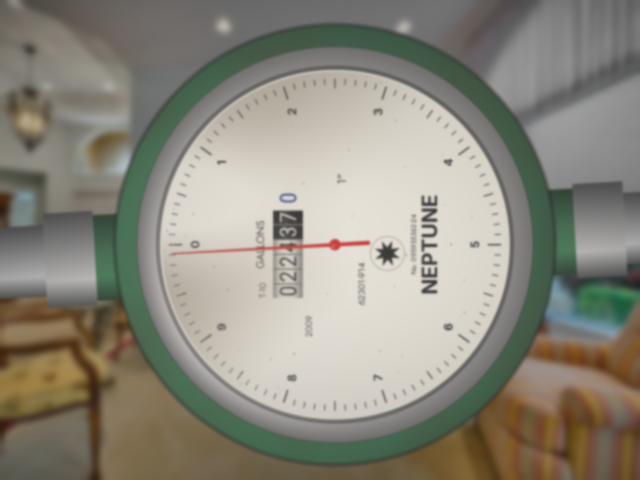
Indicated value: 224369.9 gal
